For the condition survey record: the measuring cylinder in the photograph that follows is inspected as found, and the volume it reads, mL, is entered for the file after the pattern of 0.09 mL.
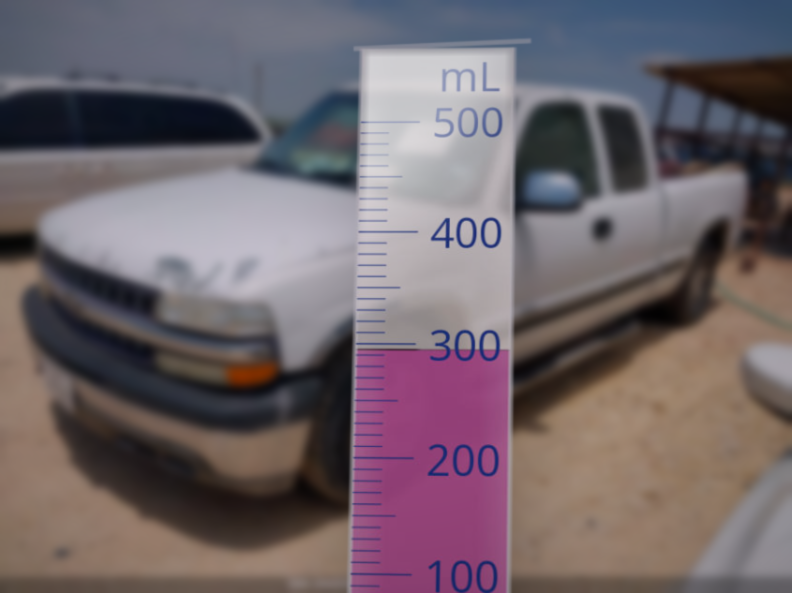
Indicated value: 295 mL
